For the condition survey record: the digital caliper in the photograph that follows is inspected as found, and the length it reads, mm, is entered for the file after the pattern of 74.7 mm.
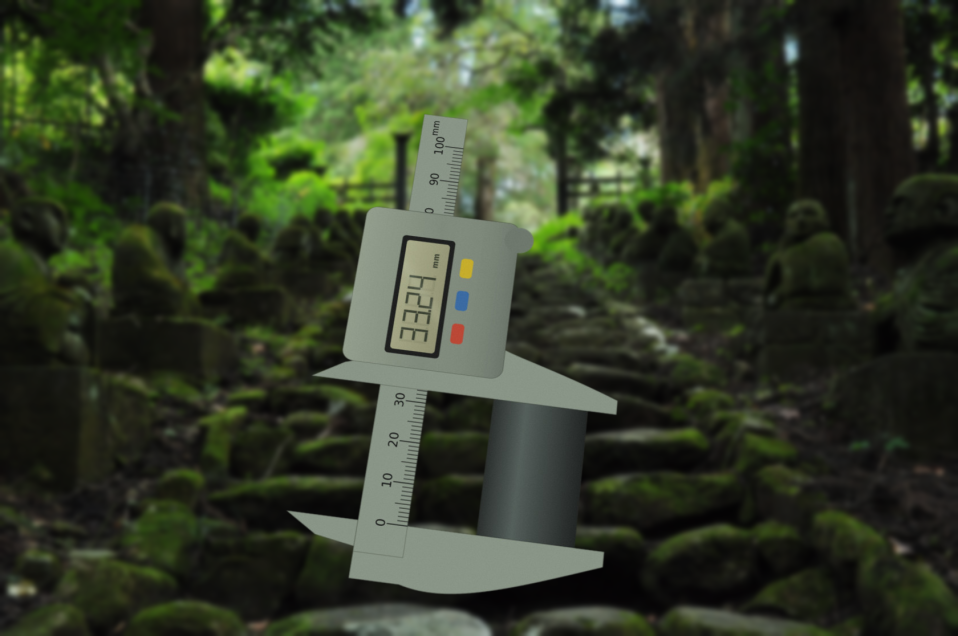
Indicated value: 33.24 mm
